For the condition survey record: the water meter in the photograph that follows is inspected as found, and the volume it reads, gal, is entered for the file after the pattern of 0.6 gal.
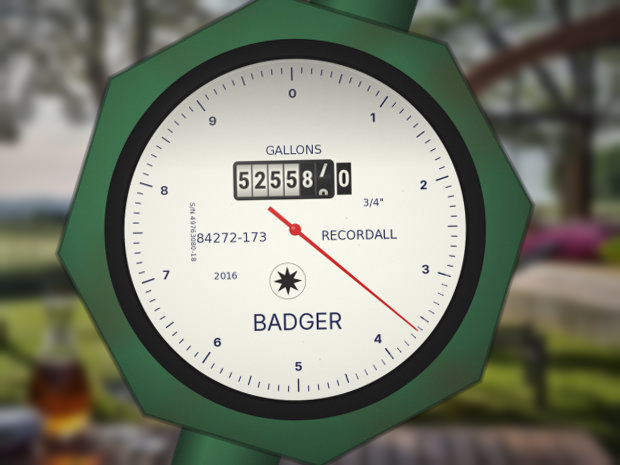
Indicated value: 5255873.6 gal
